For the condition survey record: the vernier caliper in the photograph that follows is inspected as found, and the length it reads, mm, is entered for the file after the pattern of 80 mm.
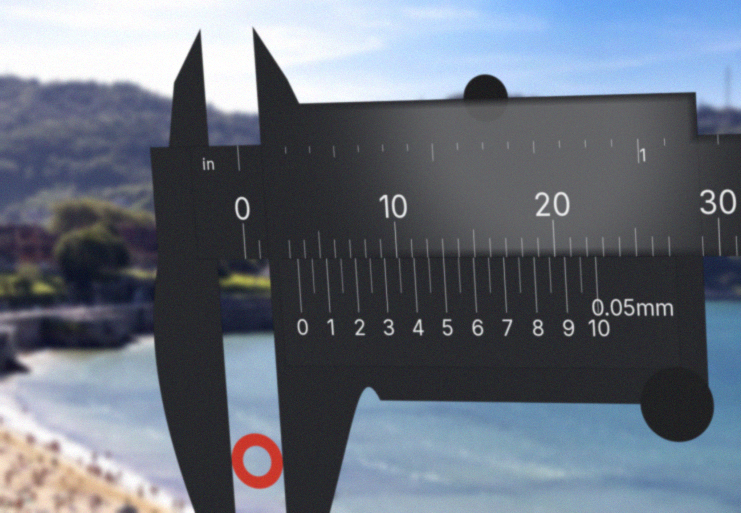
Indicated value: 3.5 mm
